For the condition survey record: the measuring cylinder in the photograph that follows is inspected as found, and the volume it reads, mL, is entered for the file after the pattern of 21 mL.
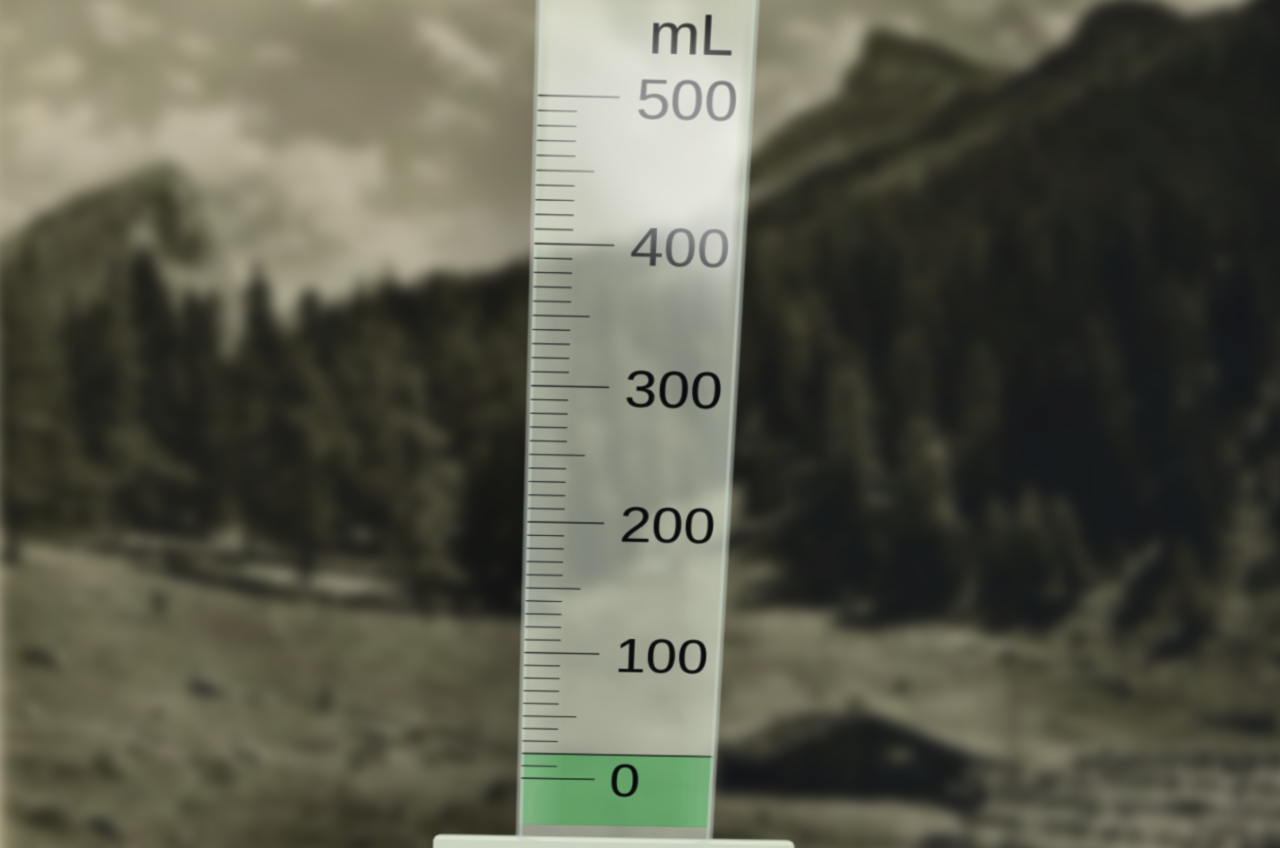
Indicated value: 20 mL
